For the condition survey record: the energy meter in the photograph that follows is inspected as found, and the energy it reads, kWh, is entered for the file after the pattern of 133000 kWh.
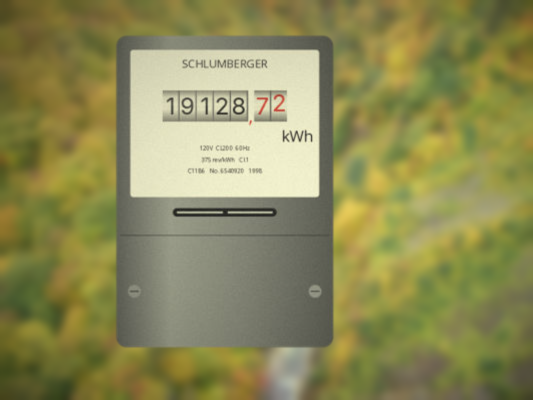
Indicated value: 19128.72 kWh
